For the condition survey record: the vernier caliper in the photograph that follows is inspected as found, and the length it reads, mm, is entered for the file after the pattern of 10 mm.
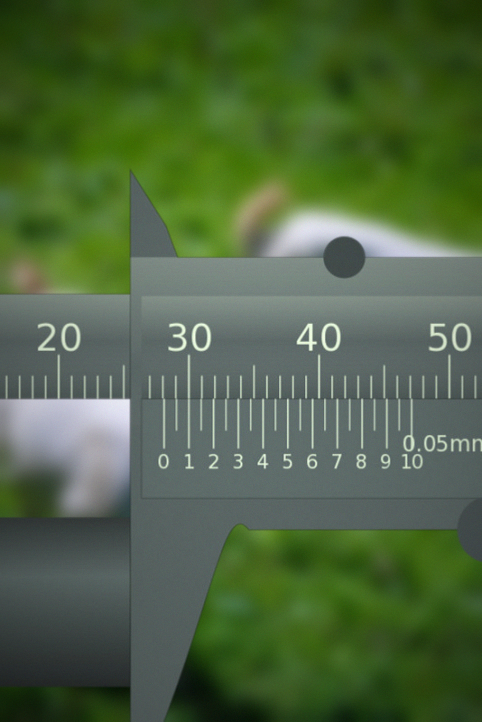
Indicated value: 28.1 mm
